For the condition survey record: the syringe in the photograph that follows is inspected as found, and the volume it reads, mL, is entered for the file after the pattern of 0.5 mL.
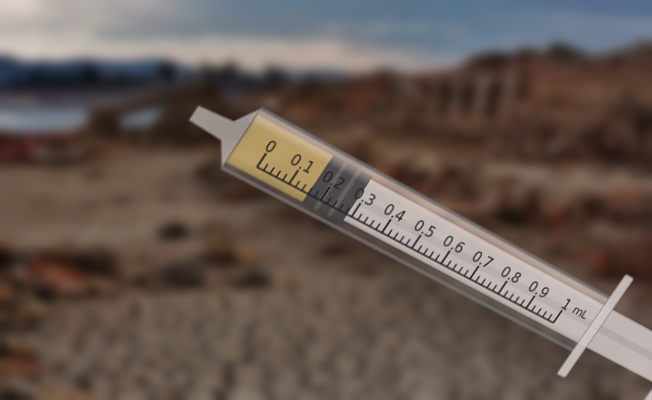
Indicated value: 0.16 mL
